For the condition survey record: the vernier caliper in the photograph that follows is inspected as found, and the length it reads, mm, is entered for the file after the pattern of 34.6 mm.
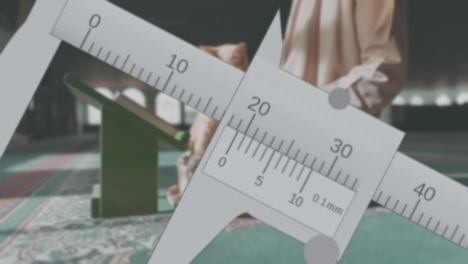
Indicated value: 19.2 mm
